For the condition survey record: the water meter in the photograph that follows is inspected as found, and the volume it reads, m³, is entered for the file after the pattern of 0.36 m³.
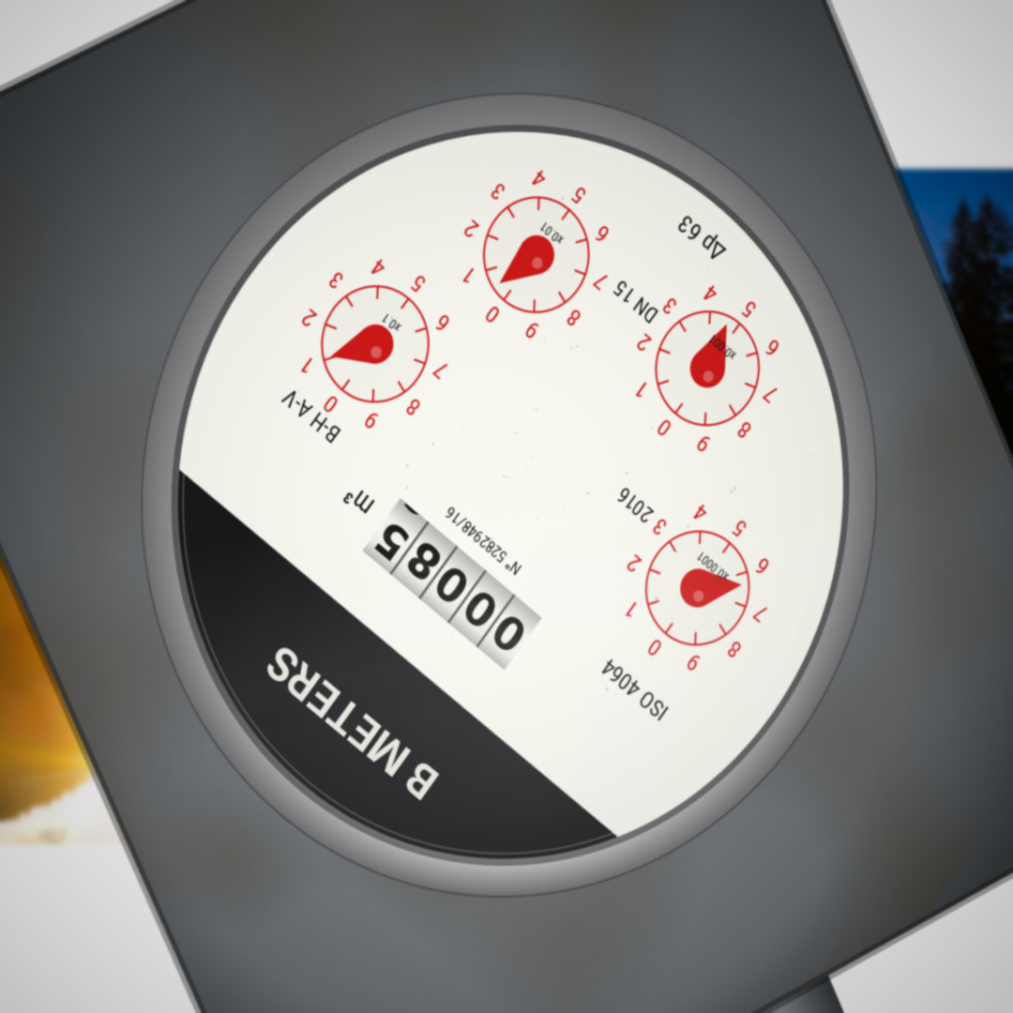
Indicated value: 85.1046 m³
